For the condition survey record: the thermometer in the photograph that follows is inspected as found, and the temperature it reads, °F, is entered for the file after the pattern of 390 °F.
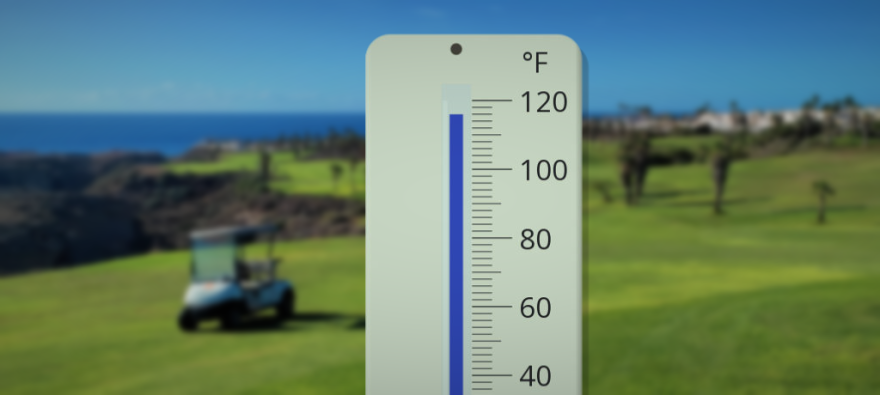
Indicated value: 116 °F
